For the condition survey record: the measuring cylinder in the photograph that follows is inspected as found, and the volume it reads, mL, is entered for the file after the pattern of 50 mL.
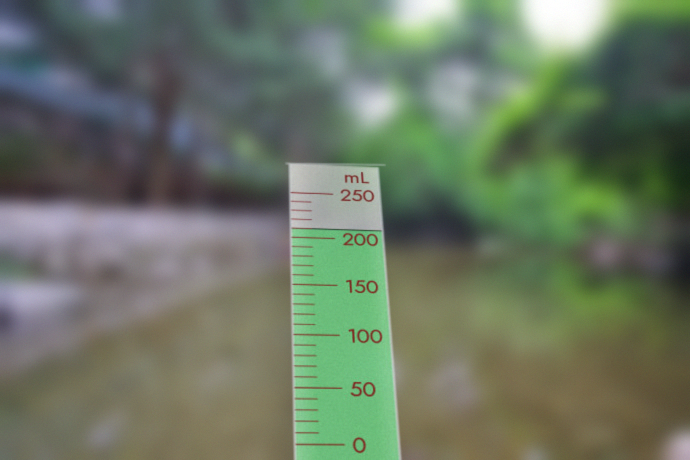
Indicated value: 210 mL
